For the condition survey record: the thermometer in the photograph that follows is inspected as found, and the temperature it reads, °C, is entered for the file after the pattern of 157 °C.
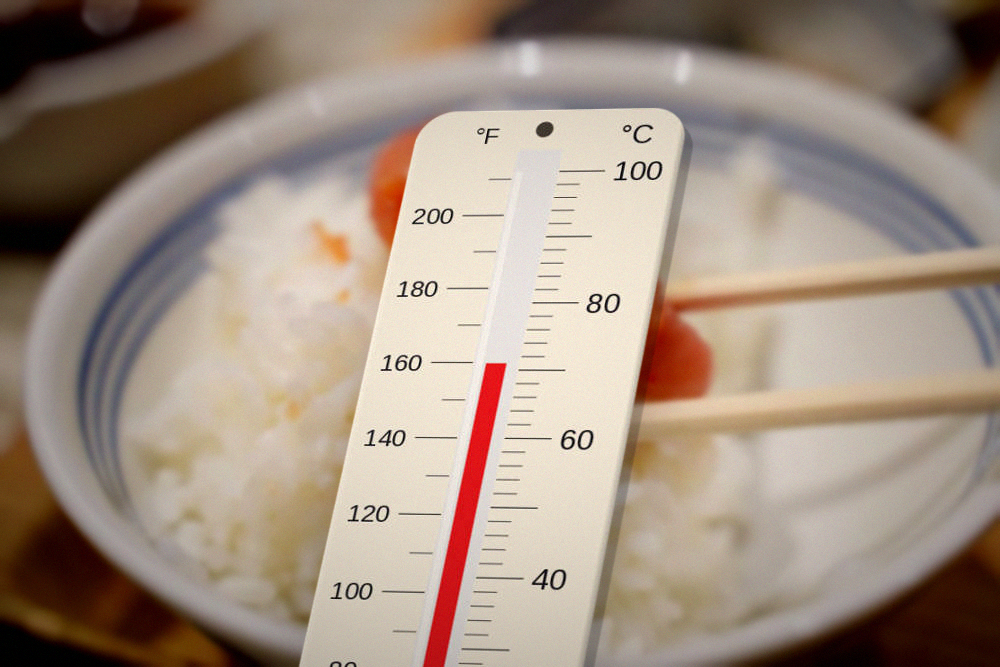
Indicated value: 71 °C
